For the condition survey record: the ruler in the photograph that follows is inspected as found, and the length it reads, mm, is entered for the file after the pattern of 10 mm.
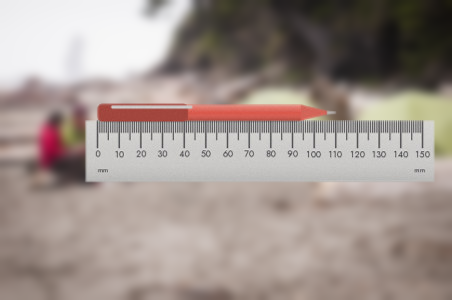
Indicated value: 110 mm
